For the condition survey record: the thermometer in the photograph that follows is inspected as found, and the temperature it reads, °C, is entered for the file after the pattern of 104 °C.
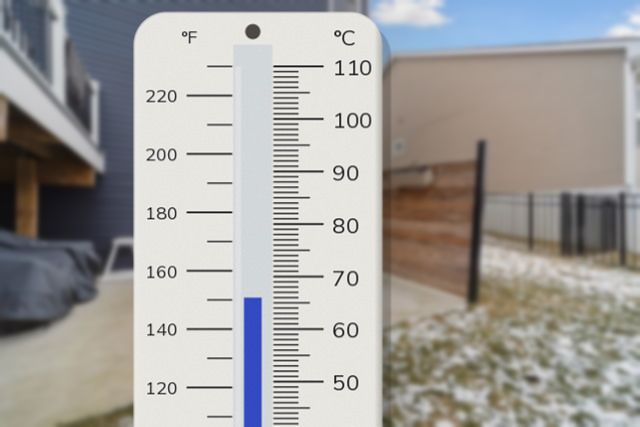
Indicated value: 66 °C
